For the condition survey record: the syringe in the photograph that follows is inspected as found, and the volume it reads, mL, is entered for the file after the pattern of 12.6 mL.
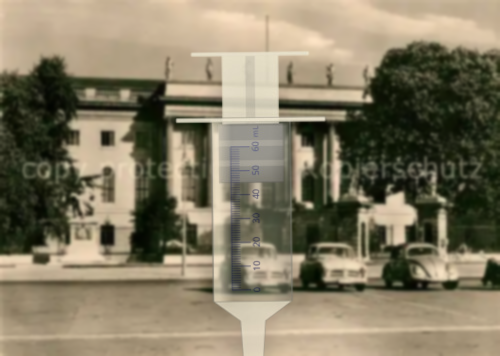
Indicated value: 45 mL
